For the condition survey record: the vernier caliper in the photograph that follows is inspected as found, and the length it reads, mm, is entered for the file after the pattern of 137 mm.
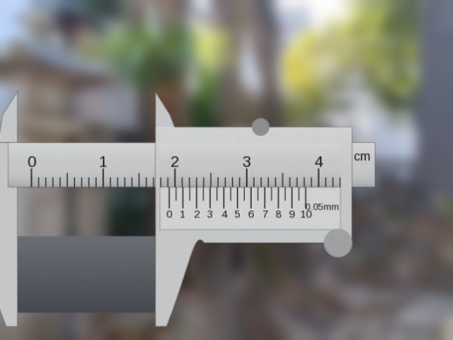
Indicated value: 19.2 mm
